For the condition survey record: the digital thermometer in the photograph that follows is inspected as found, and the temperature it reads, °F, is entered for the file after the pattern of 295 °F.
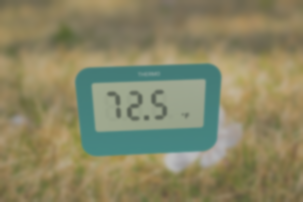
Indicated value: 72.5 °F
